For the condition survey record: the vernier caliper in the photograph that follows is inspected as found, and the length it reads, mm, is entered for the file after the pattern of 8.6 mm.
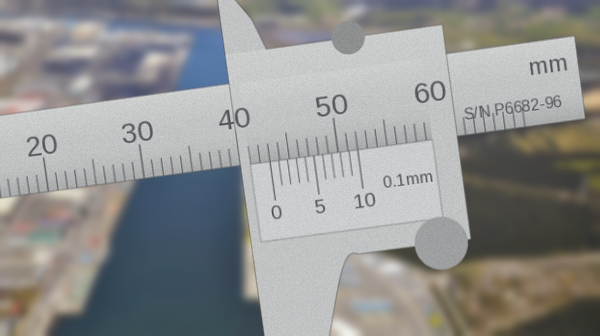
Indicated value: 43.0 mm
